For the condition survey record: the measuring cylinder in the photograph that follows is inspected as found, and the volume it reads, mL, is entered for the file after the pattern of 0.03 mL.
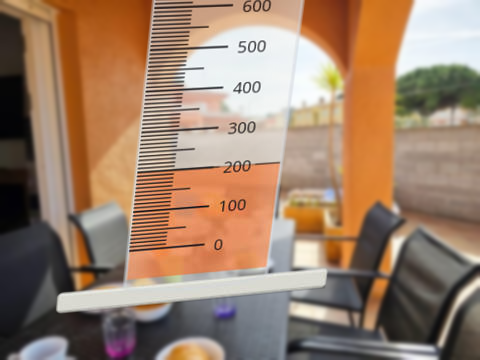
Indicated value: 200 mL
